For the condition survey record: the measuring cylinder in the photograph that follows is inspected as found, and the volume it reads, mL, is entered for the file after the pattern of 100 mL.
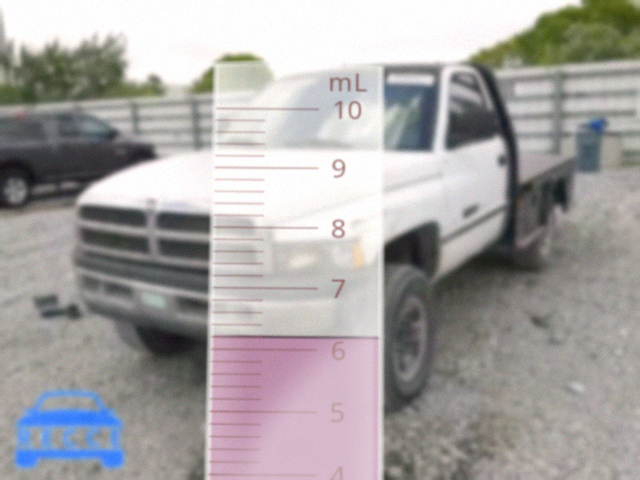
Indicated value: 6.2 mL
